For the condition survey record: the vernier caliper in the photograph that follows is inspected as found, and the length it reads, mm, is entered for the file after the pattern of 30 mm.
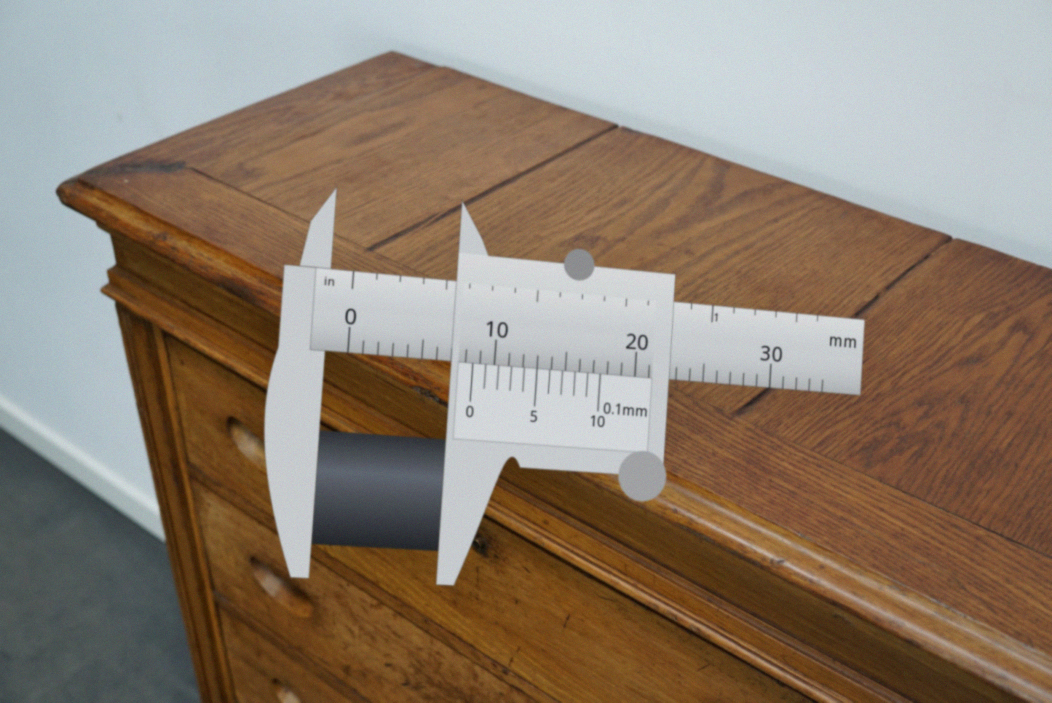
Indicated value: 8.5 mm
